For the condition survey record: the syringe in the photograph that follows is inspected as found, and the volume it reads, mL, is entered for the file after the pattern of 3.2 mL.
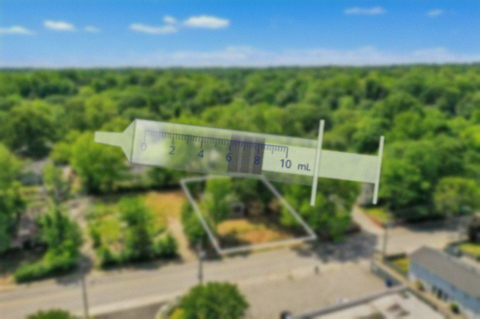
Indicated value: 6 mL
